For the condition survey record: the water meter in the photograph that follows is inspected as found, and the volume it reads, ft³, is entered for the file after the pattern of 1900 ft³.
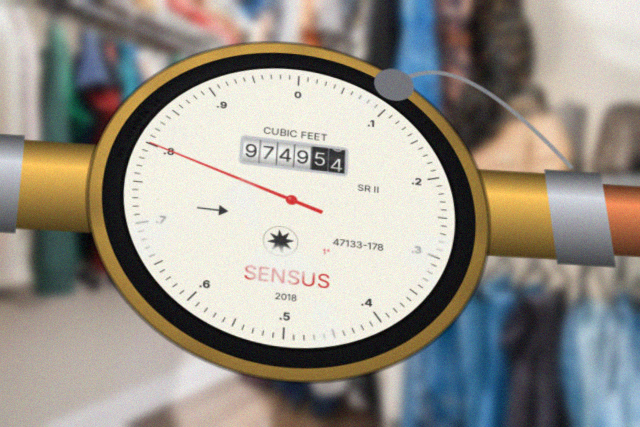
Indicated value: 974953.80 ft³
